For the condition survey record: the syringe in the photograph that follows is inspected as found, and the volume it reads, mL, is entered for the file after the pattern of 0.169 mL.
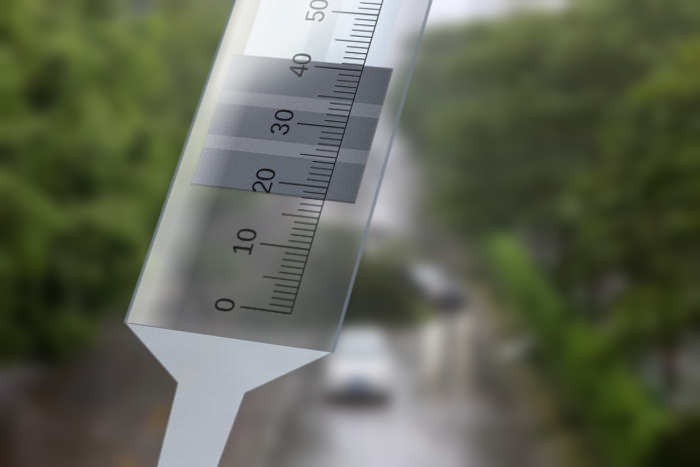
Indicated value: 18 mL
